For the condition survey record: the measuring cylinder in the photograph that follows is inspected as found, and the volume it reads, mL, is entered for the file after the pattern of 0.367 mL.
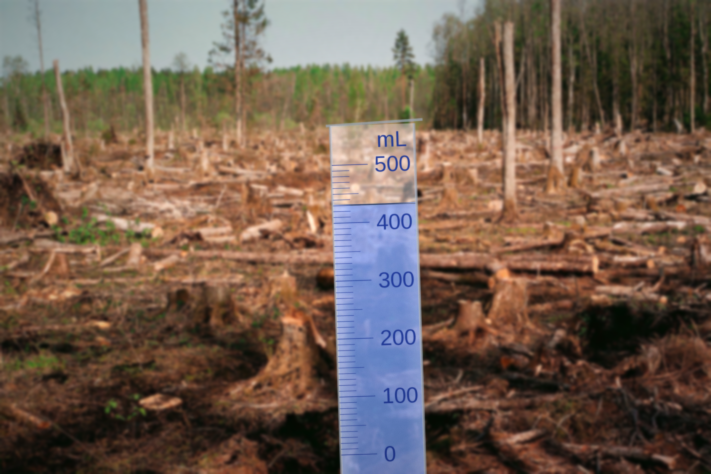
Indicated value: 430 mL
